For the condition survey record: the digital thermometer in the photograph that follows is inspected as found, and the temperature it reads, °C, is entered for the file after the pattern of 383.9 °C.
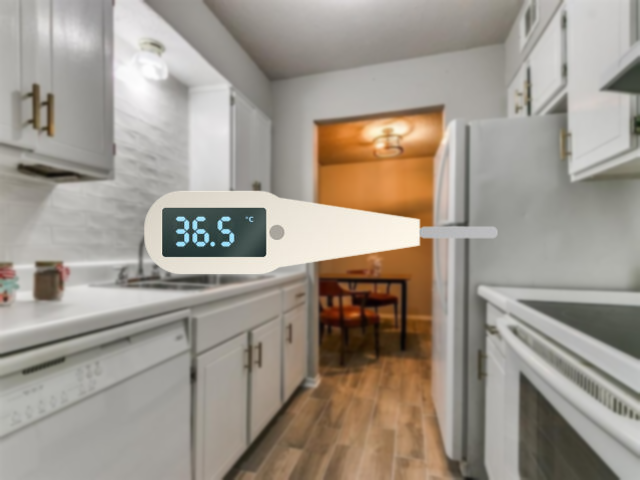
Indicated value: 36.5 °C
